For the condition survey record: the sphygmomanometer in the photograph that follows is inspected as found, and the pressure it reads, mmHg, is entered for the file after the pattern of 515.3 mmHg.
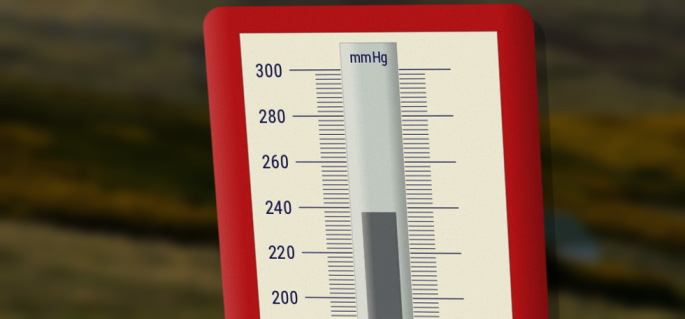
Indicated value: 238 mmHg
